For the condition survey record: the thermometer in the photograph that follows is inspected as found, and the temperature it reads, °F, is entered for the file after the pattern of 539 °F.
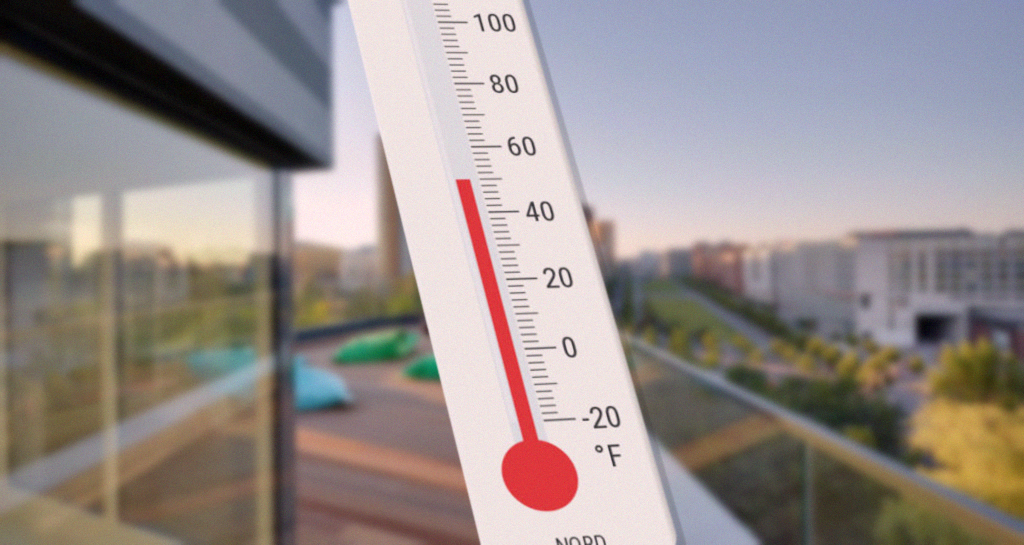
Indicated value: 50 °F
